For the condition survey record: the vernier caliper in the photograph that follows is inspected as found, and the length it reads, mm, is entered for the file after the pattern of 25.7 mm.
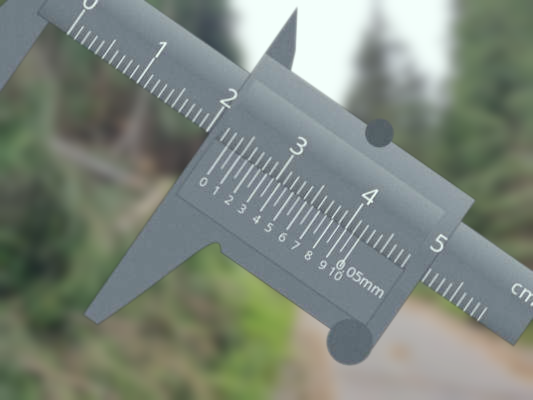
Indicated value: 23.0 mm
